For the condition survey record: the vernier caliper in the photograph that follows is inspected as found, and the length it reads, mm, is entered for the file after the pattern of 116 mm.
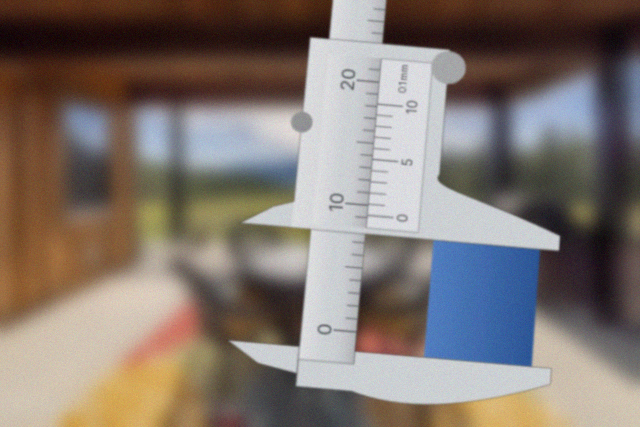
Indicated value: 9.2 mm
